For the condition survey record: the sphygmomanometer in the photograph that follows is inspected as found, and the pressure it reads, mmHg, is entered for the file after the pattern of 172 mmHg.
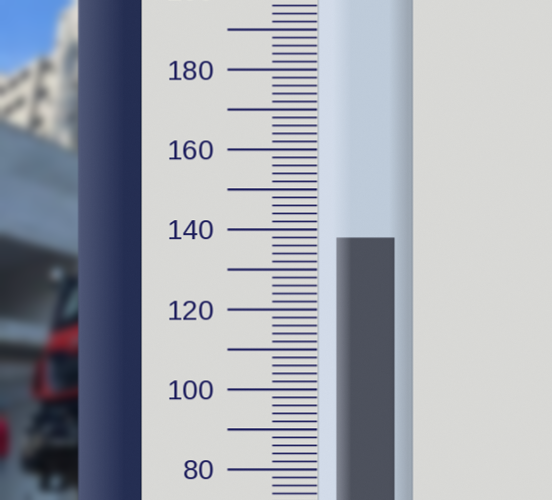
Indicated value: 138 mmHg
